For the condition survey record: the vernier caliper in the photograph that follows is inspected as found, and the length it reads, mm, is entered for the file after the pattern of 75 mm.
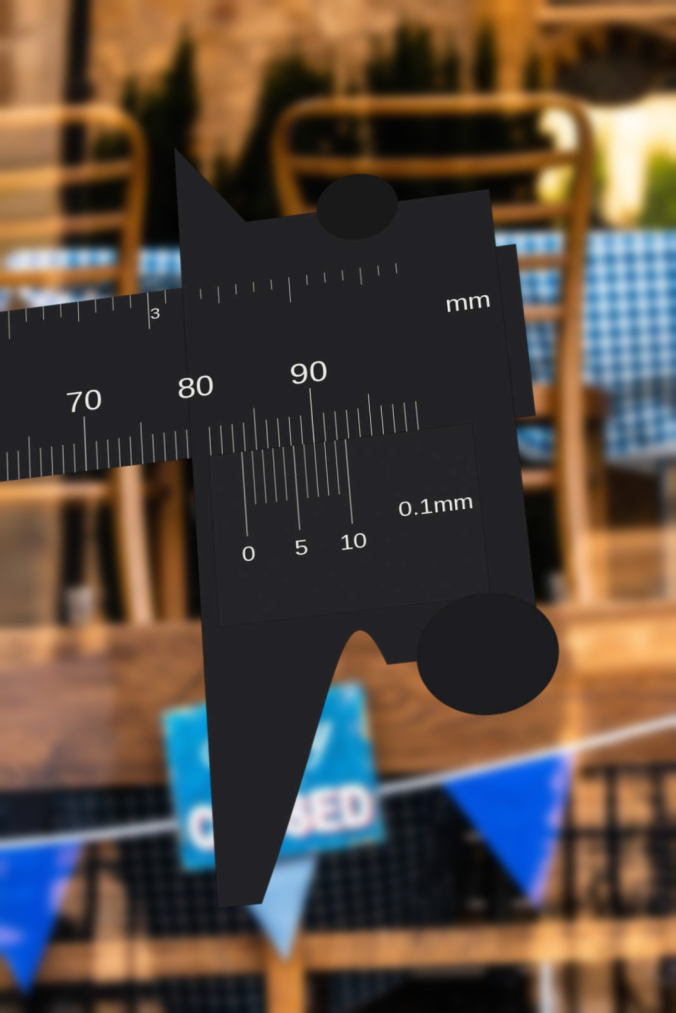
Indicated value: 83.7 mm
